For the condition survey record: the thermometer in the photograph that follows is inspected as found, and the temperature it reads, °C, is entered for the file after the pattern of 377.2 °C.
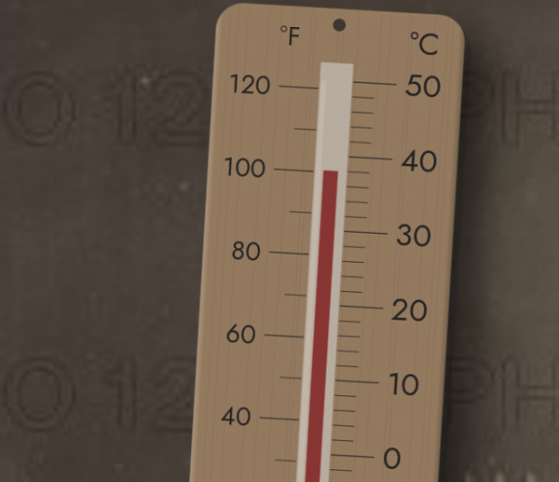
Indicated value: 38 °C
